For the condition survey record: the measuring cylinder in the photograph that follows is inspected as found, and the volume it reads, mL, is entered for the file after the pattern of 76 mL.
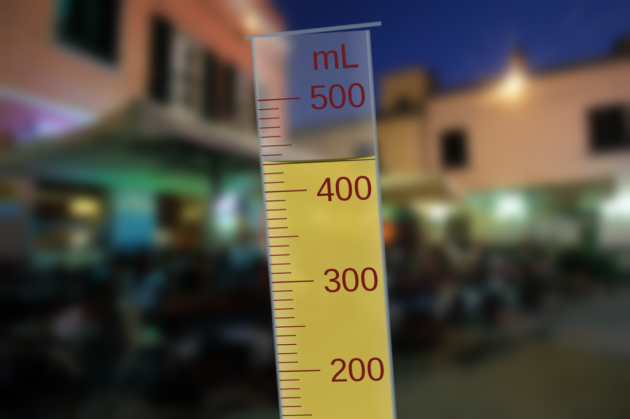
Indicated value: 430 mL
